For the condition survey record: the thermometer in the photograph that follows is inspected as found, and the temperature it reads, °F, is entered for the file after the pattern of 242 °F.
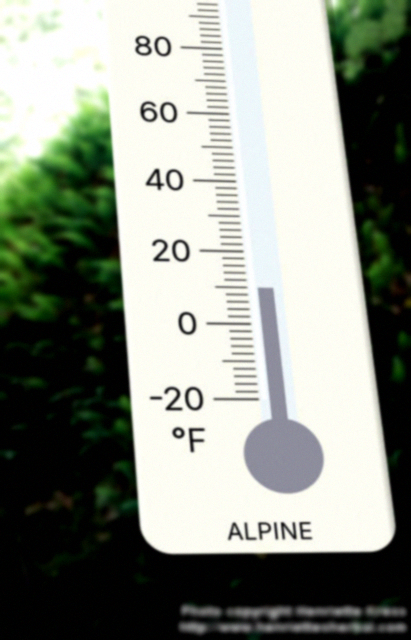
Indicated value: 10 °F
